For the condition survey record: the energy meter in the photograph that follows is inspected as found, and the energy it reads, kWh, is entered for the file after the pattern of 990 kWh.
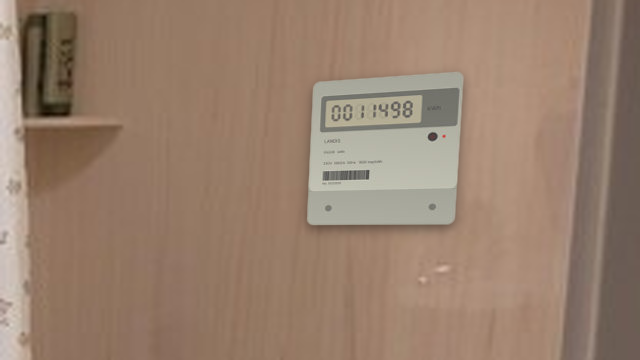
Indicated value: 11498 kWh
